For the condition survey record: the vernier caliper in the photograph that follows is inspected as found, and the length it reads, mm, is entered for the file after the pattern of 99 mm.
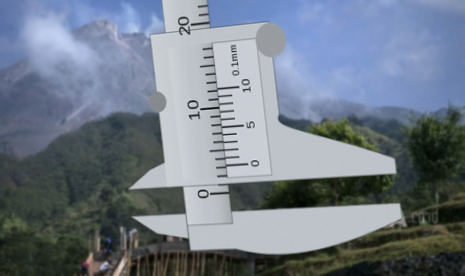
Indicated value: 3.2 mm
